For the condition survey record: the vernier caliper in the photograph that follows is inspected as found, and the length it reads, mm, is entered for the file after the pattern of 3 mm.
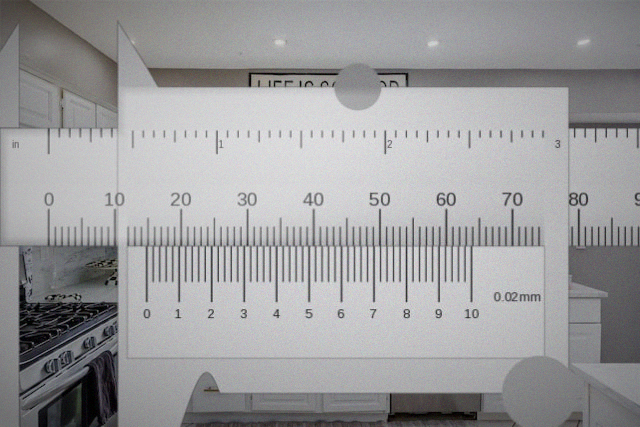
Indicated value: 14.8 mm
